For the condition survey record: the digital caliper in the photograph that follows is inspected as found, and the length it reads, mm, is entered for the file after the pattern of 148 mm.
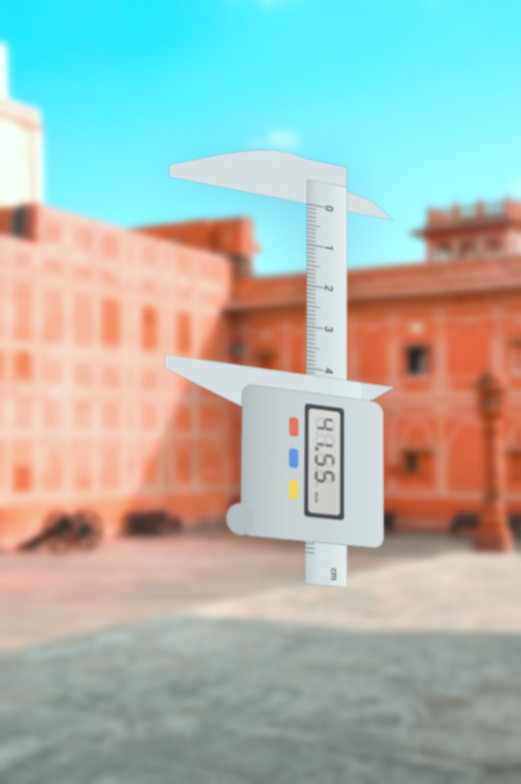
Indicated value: 41.55 mm
